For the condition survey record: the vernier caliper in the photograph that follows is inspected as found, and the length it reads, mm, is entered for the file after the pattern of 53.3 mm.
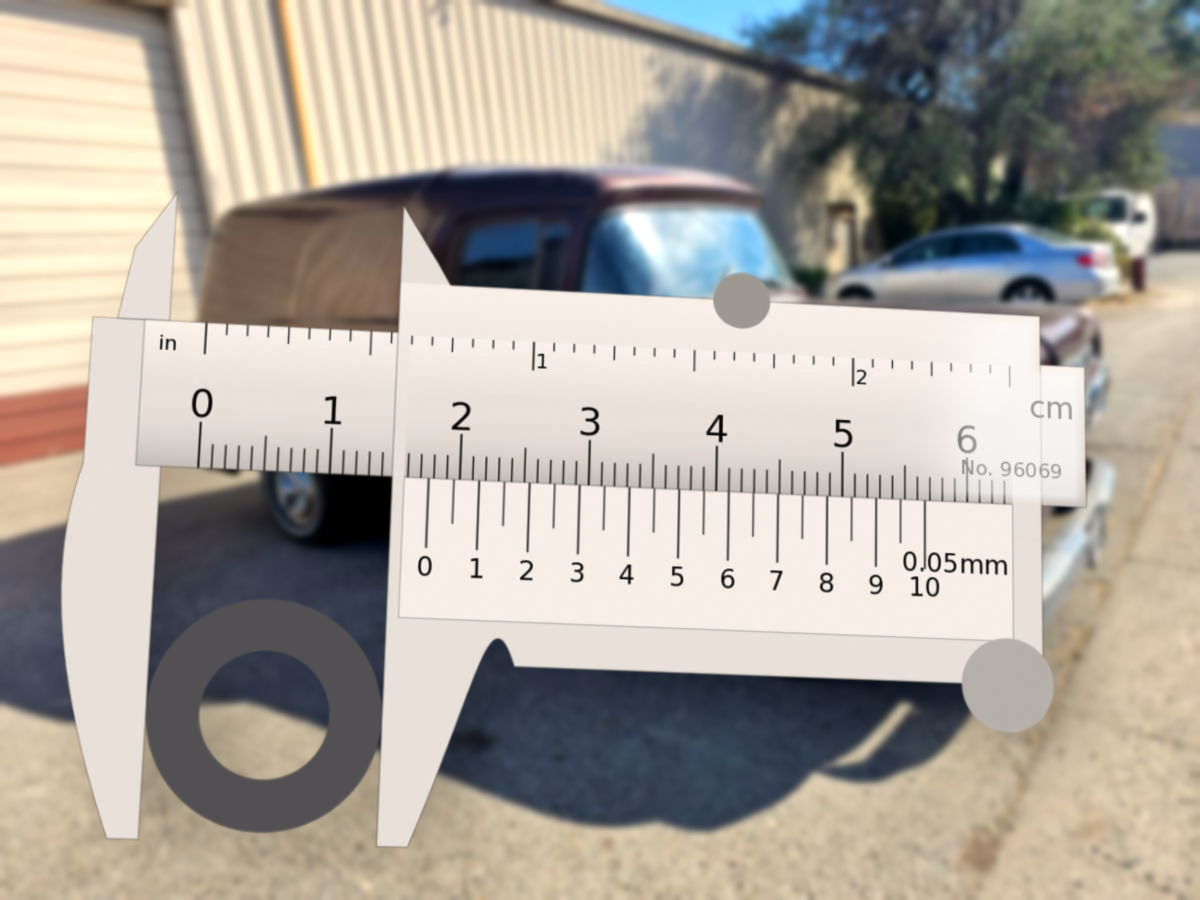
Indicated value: 17.6 mm
